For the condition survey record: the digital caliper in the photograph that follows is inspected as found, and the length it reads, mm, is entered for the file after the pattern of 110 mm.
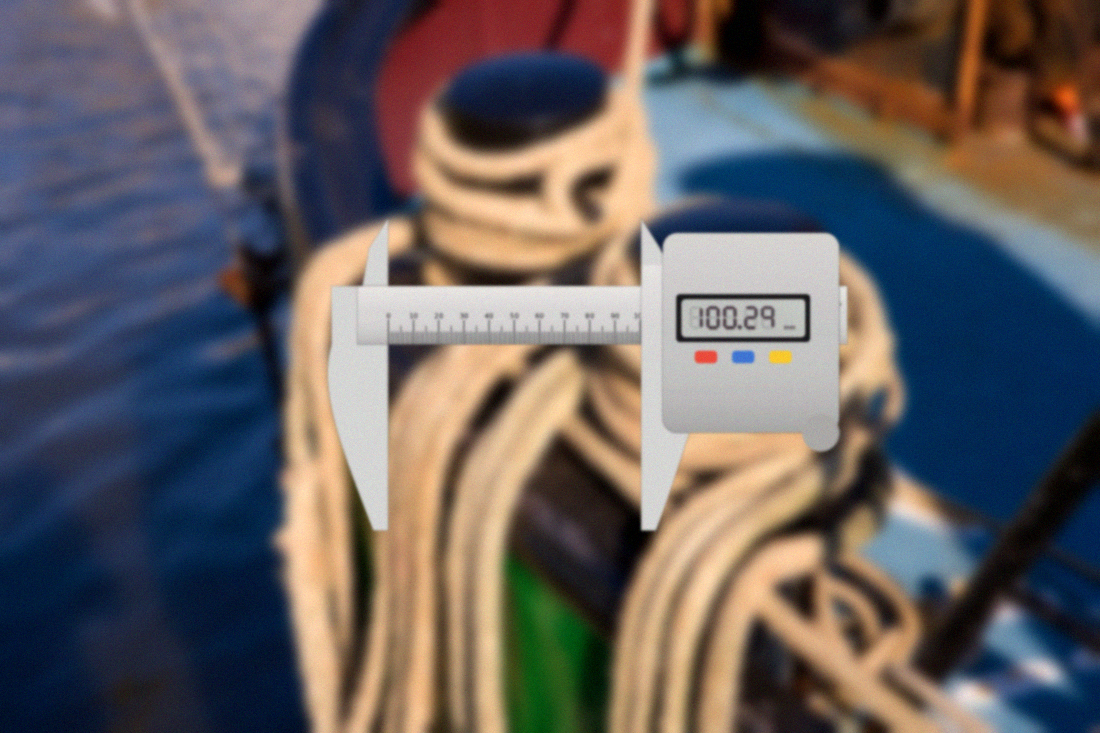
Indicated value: 100.29 mm
